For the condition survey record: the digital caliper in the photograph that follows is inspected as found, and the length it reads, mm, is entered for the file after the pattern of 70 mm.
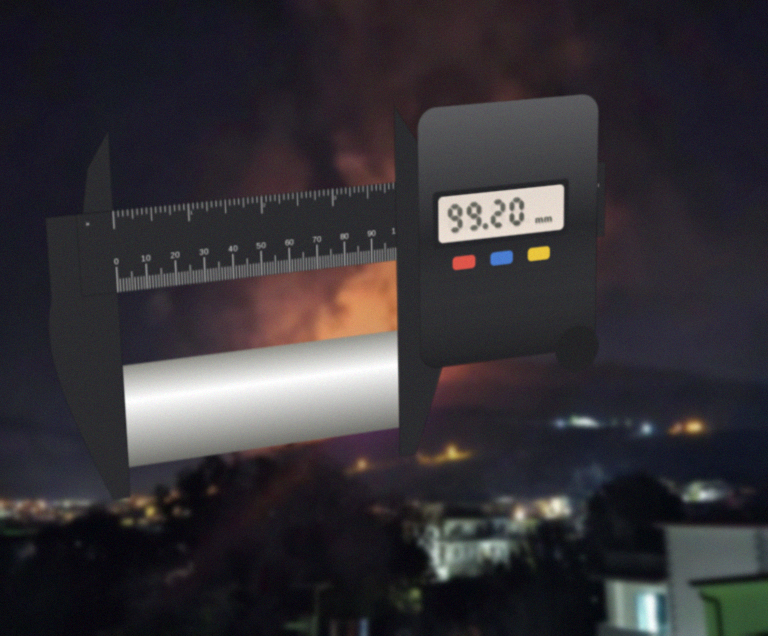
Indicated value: 99.20 mm
